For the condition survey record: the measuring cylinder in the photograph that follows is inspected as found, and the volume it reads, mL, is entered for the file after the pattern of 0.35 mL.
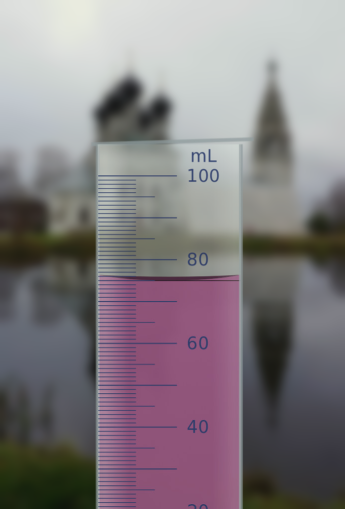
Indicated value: 75 mL
